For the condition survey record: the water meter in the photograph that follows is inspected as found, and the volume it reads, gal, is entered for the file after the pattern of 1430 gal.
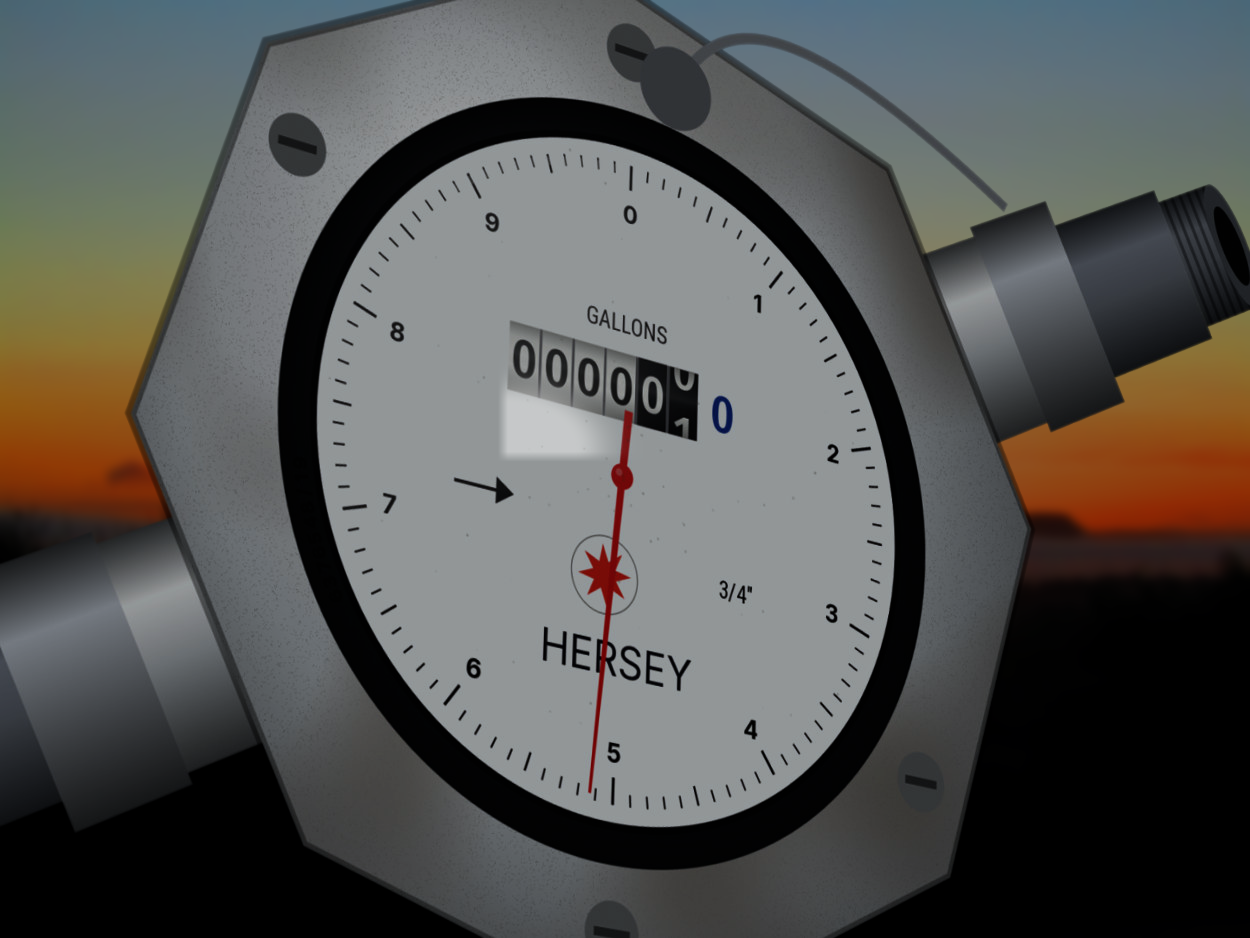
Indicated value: 5.1 gal
